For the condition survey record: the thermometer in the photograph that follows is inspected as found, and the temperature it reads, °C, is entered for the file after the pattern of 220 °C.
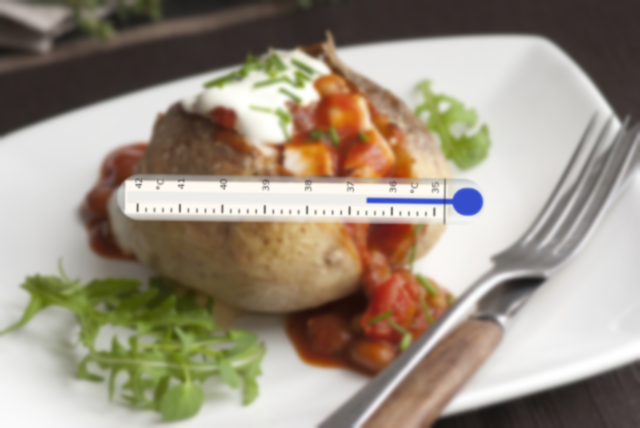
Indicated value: 36.6 °C
